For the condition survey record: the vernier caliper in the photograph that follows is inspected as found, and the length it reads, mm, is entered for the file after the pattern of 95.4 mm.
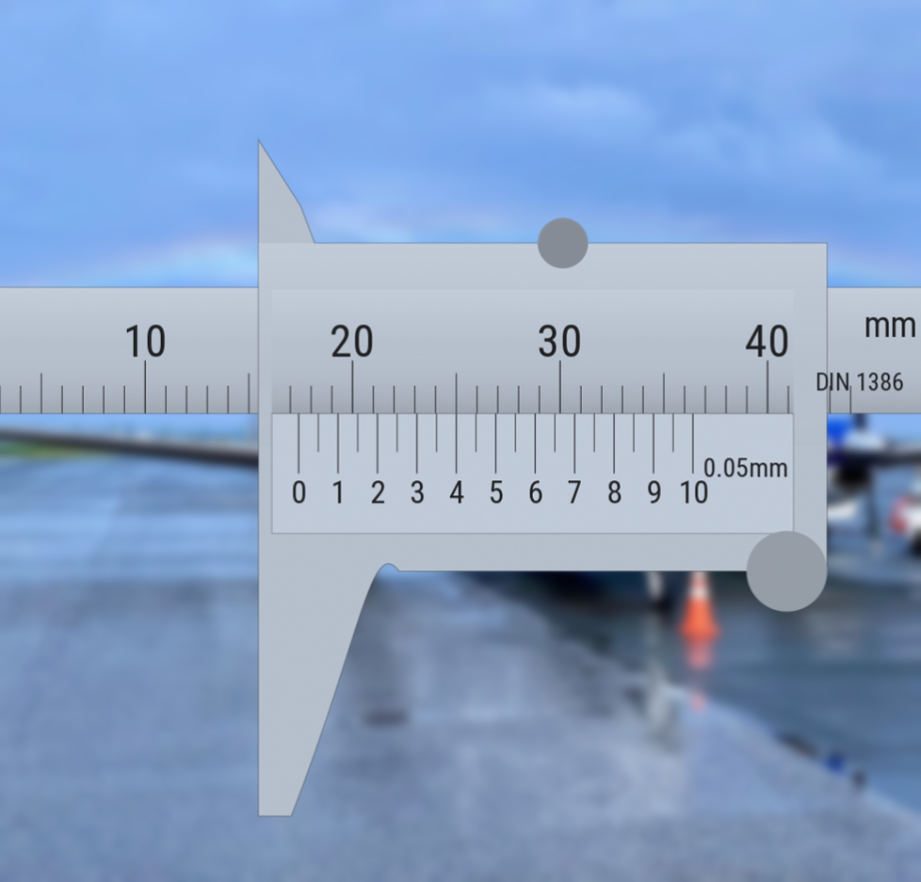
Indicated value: 17.4 mm
